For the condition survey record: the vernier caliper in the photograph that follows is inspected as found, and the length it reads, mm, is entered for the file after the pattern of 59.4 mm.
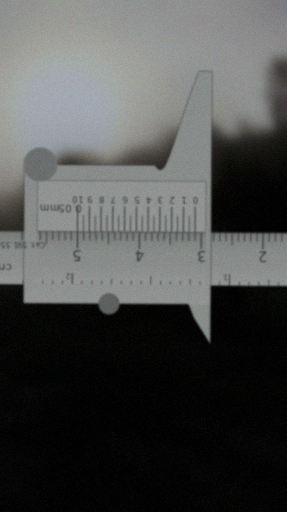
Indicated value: 31.0 mm
